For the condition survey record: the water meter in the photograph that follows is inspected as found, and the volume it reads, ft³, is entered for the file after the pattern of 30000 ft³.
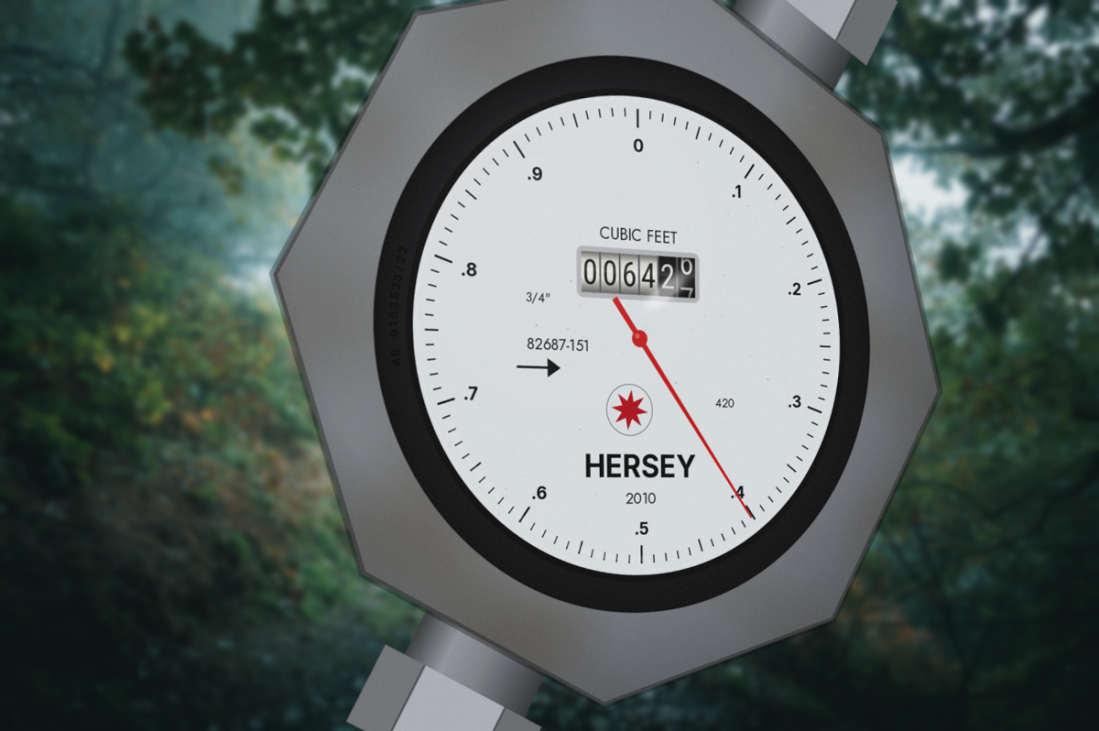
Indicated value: 6426.40 ft³
